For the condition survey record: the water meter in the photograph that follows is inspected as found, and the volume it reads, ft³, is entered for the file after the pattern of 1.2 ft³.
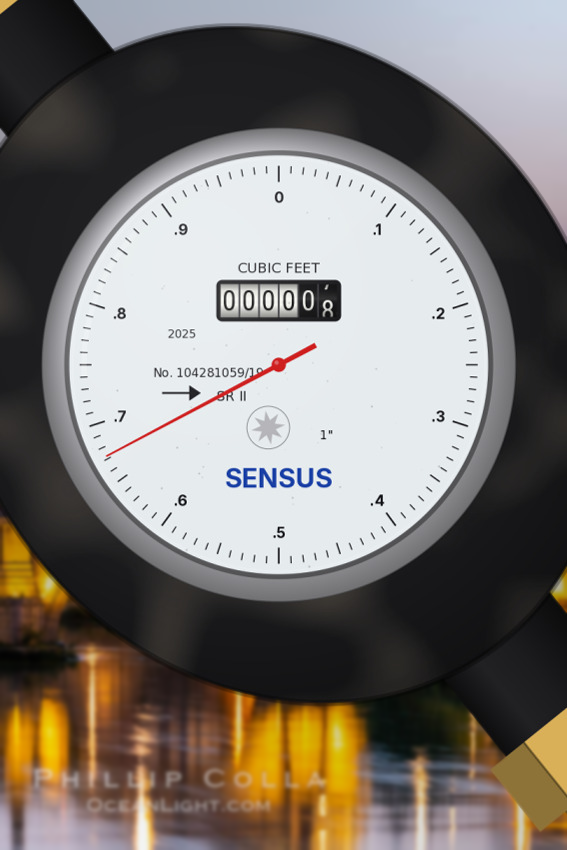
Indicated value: 7.67 ft³
